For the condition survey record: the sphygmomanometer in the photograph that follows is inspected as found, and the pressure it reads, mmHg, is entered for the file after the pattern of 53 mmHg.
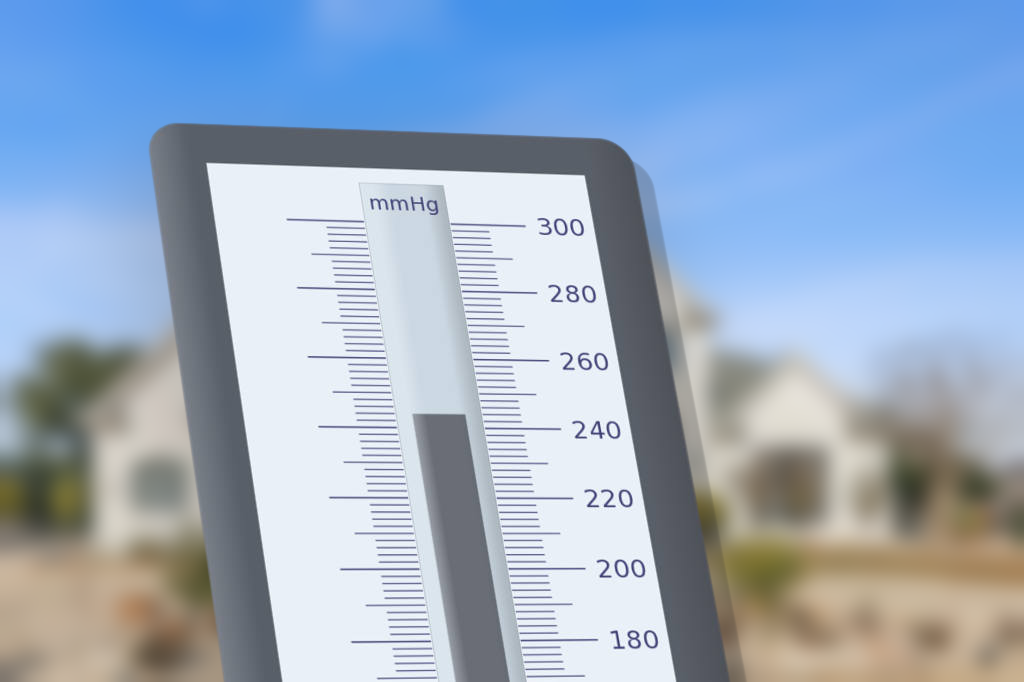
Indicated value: 244 mmHg
